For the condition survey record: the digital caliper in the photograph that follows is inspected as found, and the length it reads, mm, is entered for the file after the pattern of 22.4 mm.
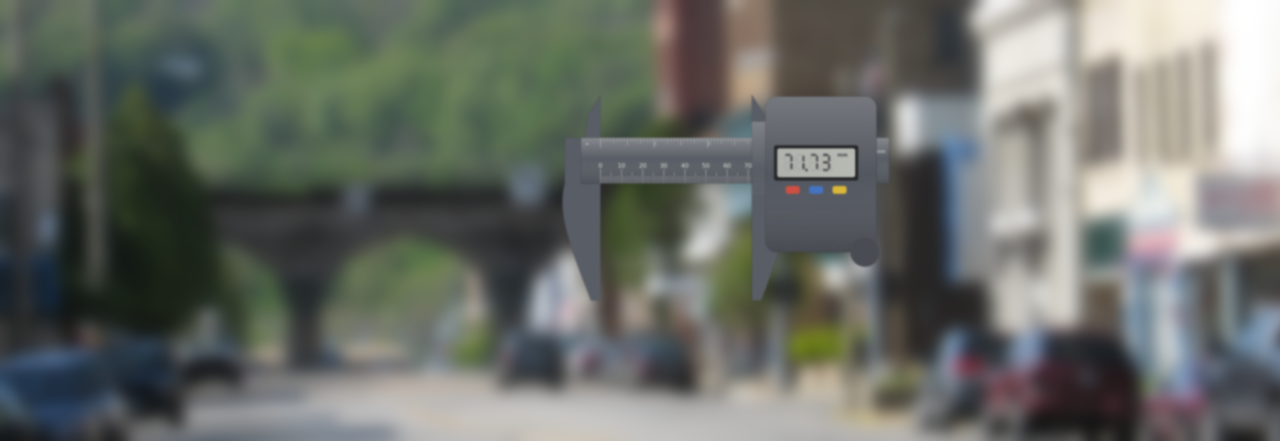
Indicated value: 71.73 mm
